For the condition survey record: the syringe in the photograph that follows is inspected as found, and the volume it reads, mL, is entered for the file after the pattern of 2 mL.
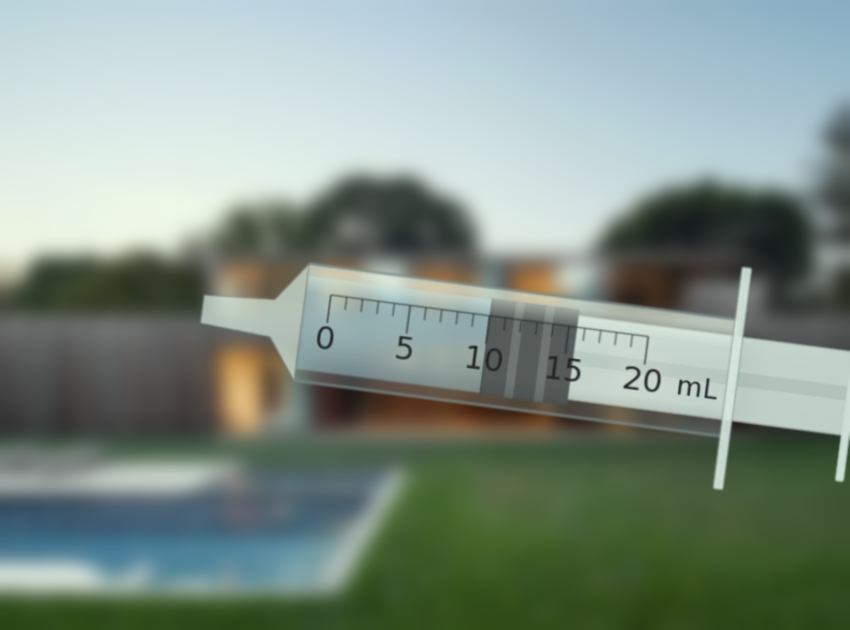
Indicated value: 10 mL
